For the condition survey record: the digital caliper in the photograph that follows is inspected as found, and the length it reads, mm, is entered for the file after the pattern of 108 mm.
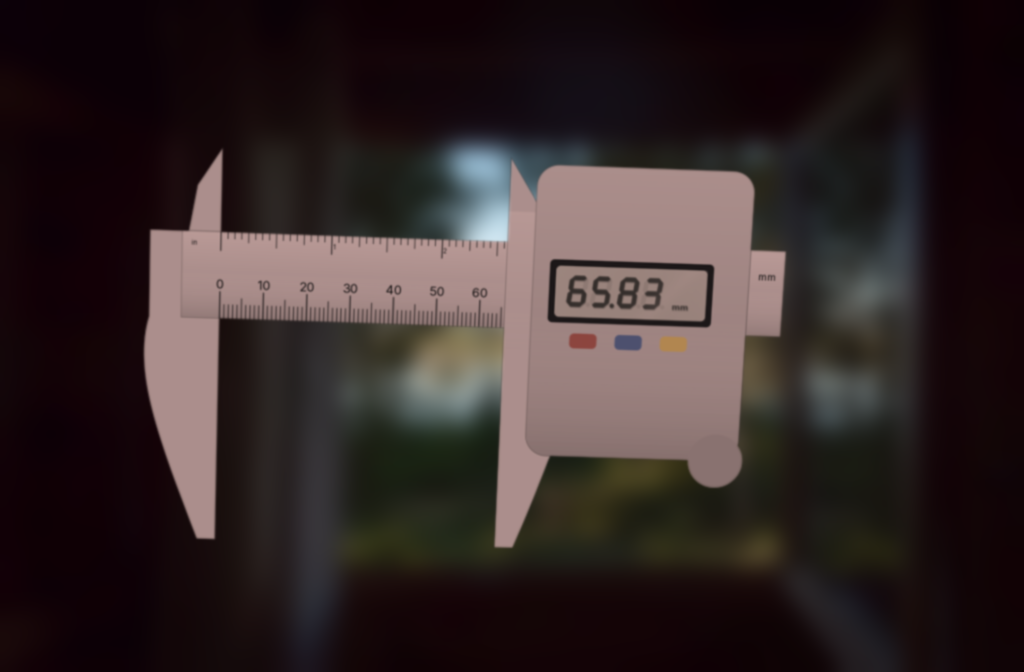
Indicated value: 65.83 mm
